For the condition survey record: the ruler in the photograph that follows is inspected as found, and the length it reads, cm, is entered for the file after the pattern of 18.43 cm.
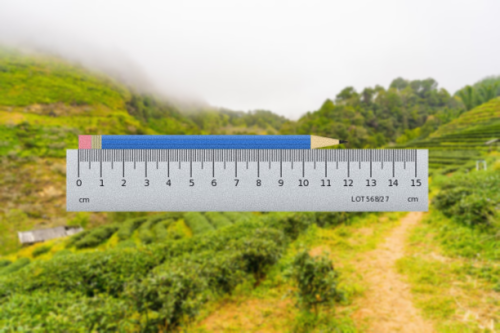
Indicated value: 12 cm
